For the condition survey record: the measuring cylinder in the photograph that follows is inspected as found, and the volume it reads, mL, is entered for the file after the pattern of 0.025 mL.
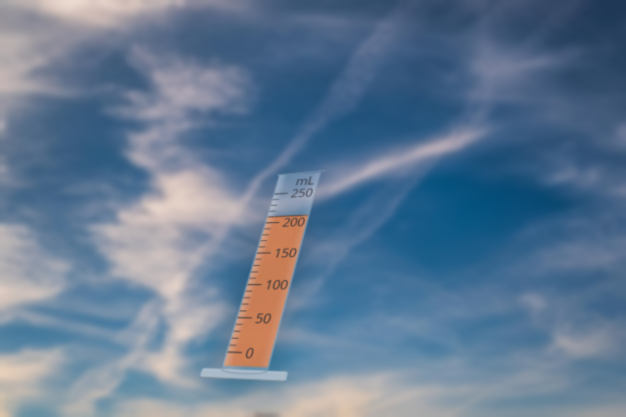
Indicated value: 210 mL
